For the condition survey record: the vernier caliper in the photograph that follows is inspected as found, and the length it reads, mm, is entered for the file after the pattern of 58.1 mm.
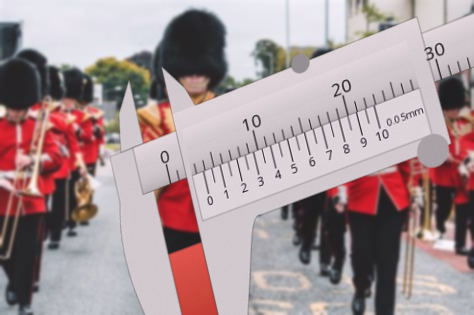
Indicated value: 3.8 mm
